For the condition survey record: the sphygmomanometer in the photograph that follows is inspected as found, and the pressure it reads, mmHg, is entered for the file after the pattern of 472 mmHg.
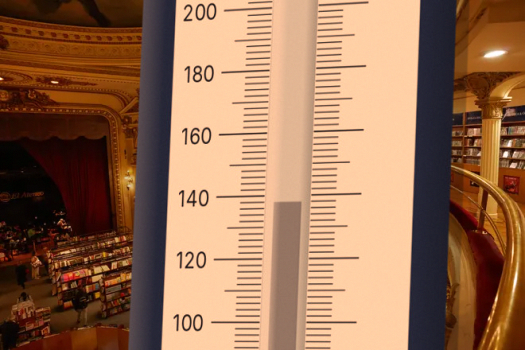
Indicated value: 138 mmHg
